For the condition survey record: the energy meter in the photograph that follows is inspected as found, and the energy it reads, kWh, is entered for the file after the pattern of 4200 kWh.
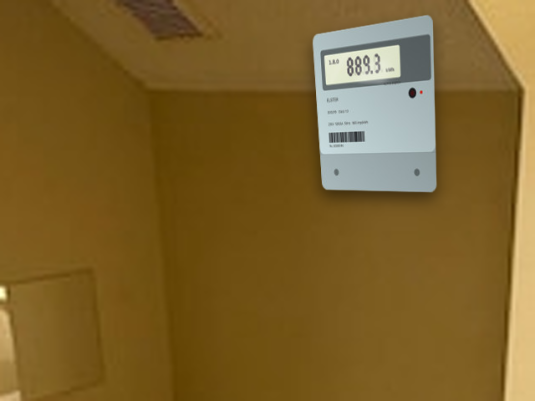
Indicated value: 889.3 kWh
